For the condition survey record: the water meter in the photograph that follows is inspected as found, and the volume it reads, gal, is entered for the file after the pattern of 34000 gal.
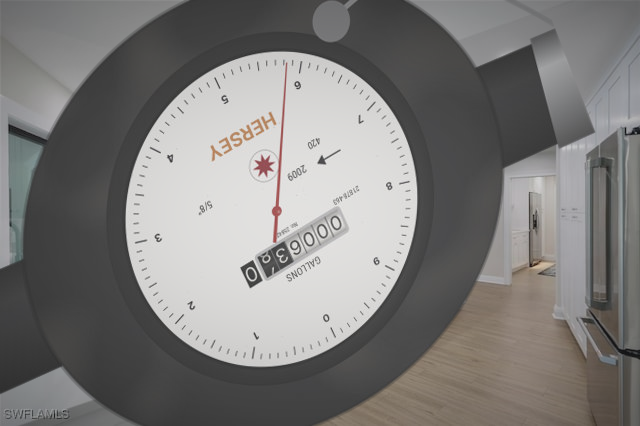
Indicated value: 6375.8 gal
